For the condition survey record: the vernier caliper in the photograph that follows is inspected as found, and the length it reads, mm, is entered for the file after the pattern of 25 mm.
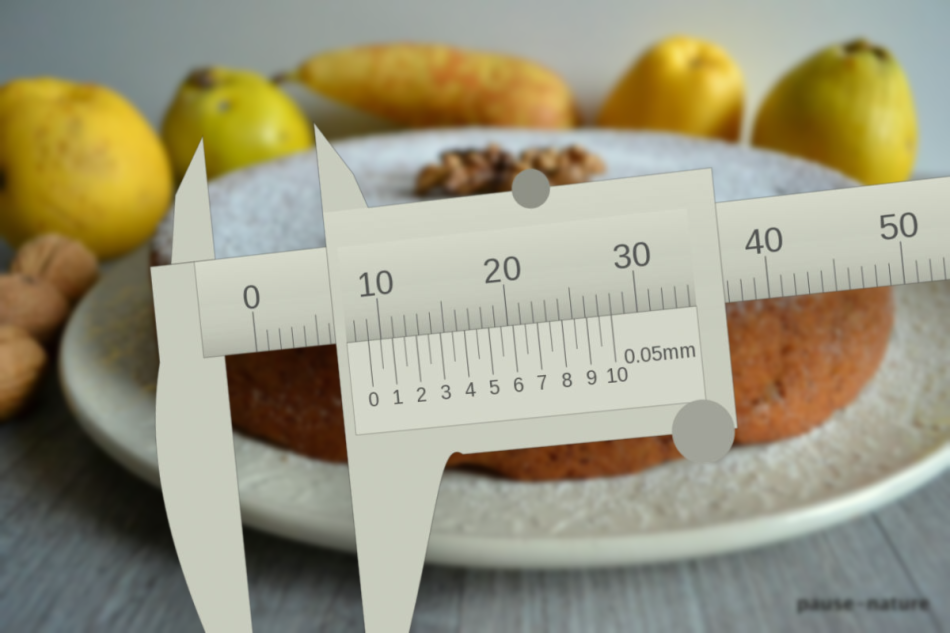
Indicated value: 9.0 mm
